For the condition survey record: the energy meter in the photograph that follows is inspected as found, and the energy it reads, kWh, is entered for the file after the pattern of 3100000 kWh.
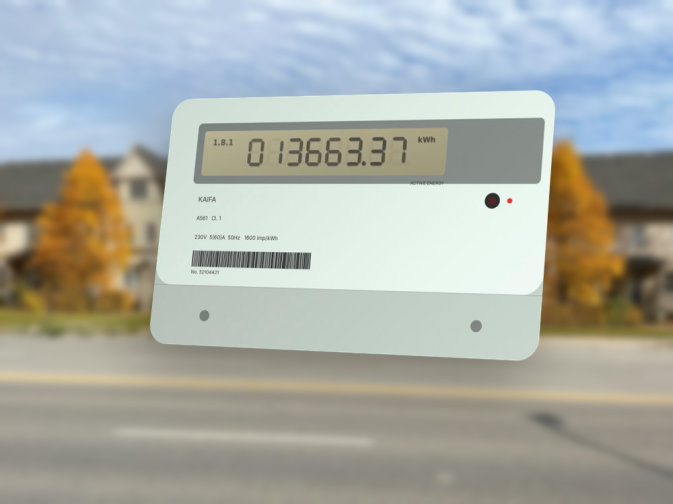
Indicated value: 13663.37 kWh
